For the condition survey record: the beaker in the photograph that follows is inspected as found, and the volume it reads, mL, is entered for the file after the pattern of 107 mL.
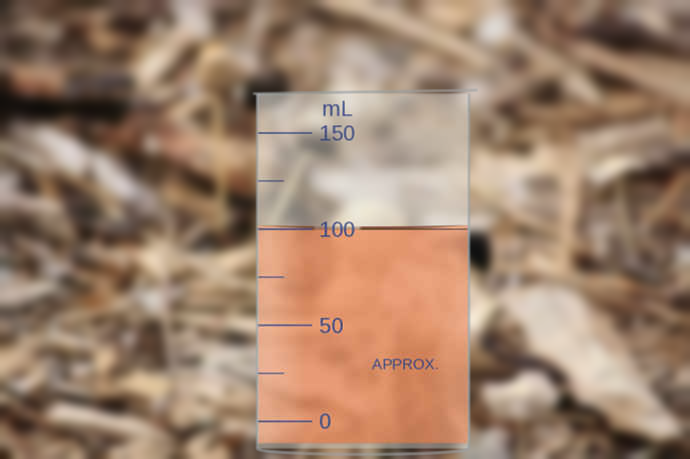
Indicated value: 100 mL
